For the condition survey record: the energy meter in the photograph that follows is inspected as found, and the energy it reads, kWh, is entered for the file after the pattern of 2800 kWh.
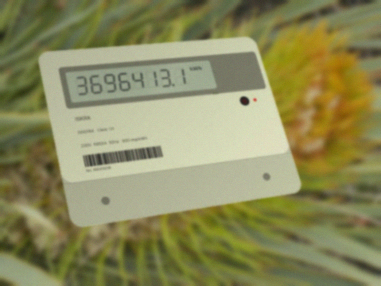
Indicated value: 3696413.1 kWh
